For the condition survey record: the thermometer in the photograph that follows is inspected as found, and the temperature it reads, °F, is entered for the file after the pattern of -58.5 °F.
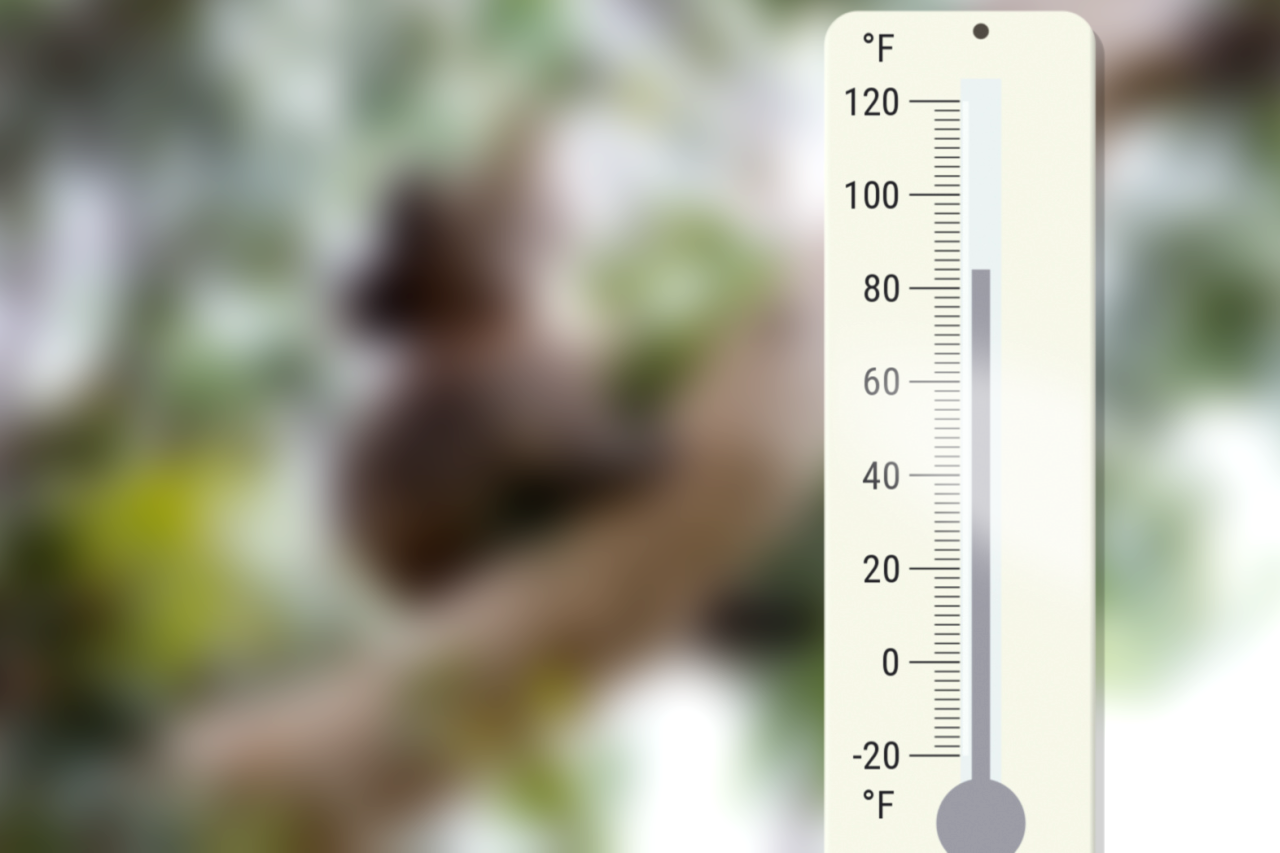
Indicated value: 84 °F
